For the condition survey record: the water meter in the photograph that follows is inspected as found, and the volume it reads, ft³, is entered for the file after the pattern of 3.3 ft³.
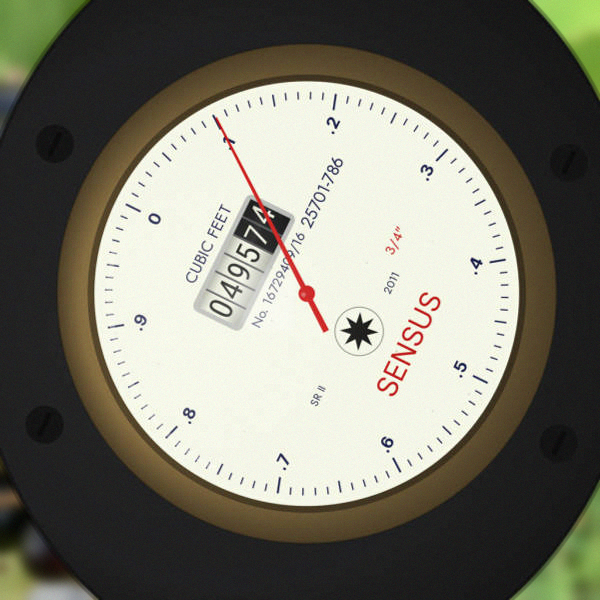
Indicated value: 49574.10 ft³
